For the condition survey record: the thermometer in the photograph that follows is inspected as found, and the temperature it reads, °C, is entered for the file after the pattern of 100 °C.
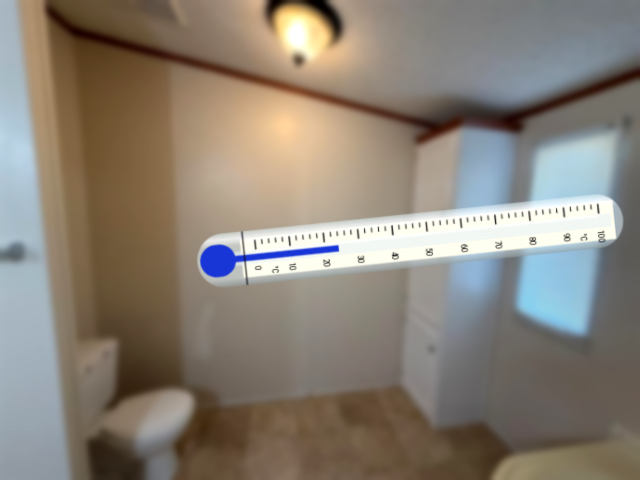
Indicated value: 24 °C
